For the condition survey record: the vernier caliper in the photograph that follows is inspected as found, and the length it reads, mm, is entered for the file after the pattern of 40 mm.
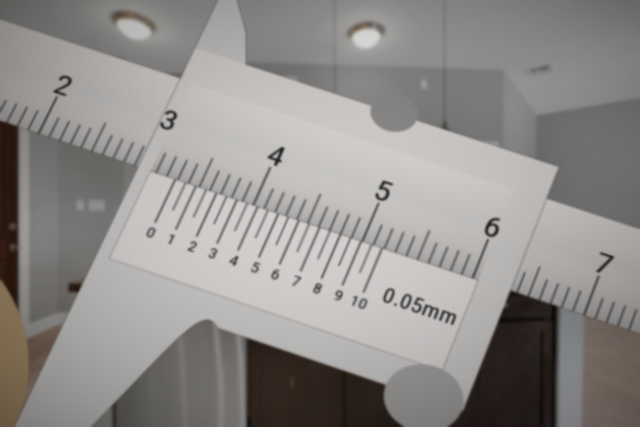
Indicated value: 32.8 mm
